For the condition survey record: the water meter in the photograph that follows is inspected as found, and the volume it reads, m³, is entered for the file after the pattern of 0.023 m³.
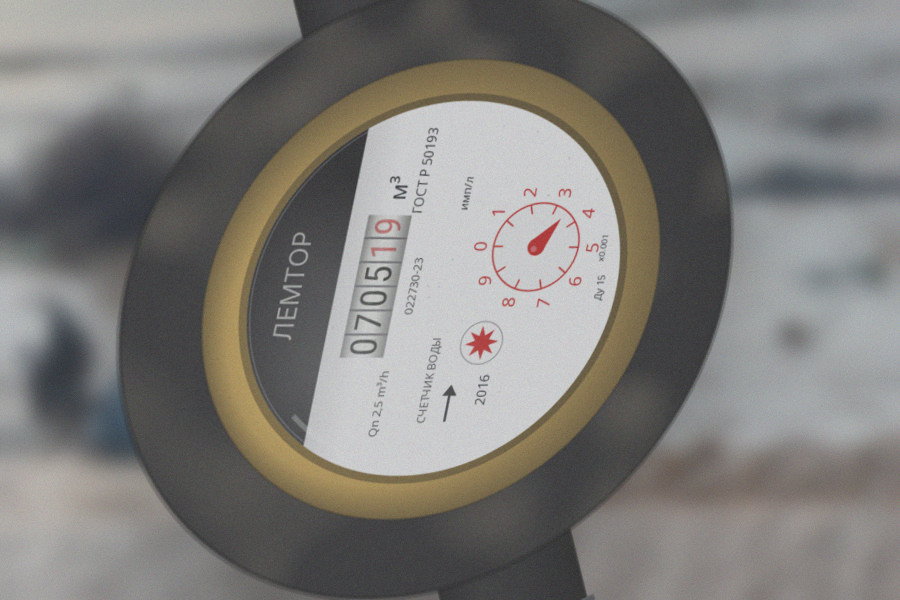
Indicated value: 705.193 m³
